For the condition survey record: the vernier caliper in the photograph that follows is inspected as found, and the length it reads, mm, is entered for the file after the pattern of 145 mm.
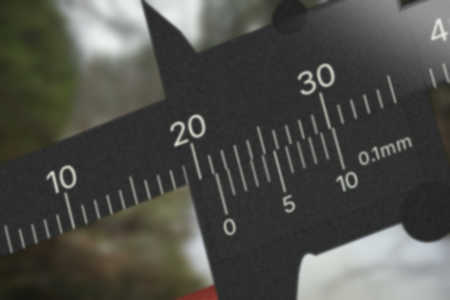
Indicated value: 21.2 mm
